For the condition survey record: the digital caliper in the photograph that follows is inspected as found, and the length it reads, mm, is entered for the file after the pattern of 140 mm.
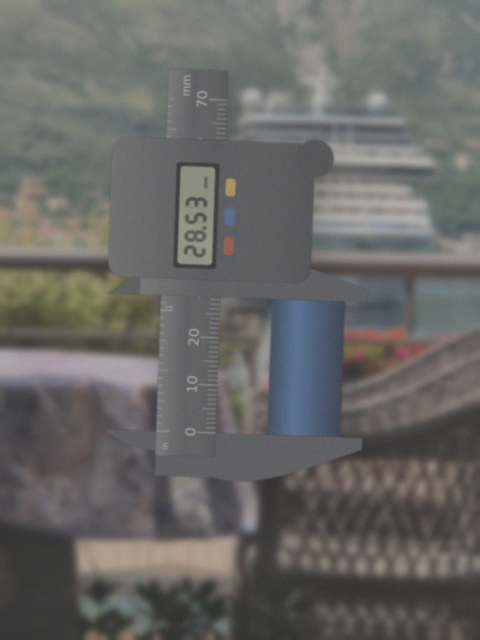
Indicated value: 28.53 mm
